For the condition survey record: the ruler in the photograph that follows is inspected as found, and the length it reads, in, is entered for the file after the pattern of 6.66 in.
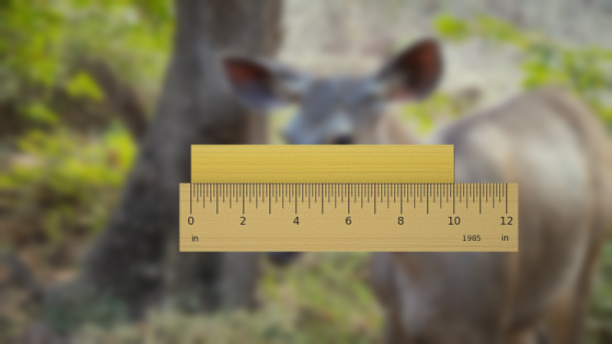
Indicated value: 10 in
